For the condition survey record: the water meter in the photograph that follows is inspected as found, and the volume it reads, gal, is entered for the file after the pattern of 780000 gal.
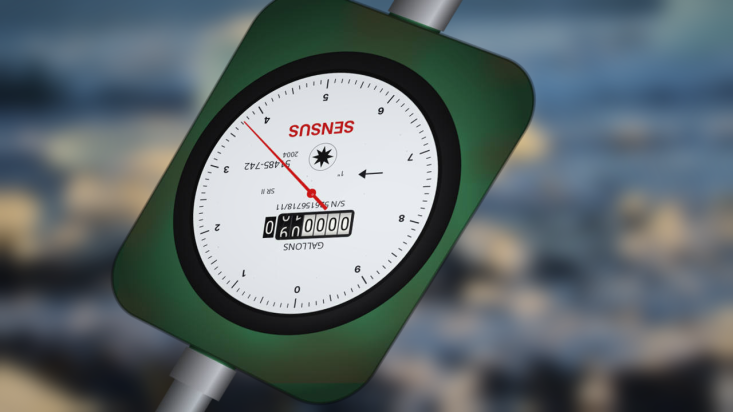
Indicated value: 93.7 gal
